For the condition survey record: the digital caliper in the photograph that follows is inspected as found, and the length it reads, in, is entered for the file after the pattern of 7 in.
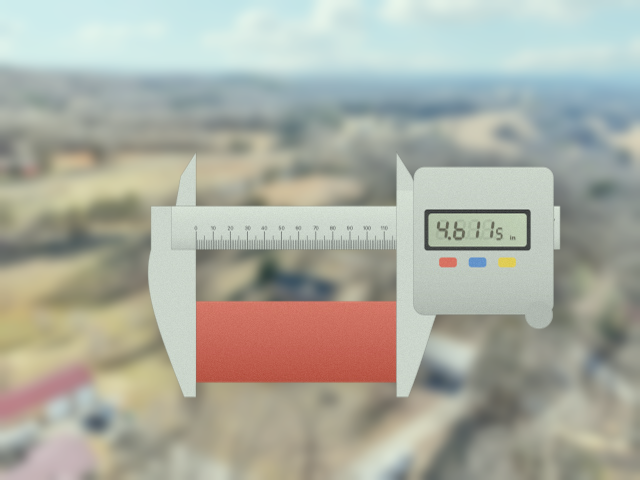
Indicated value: 4.6115 in
